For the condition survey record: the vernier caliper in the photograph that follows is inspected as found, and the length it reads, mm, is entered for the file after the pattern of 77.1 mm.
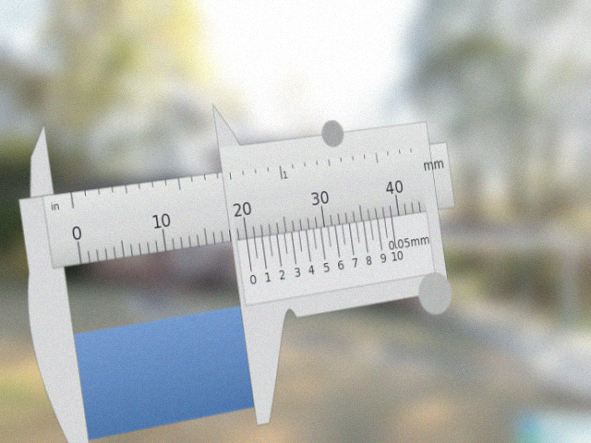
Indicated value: 20.0 mm
